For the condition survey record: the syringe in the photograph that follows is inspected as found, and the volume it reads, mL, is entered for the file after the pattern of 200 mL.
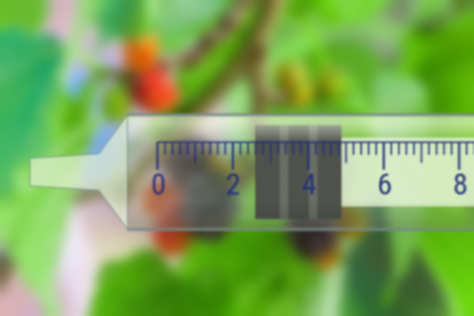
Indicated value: 2.6 mL
